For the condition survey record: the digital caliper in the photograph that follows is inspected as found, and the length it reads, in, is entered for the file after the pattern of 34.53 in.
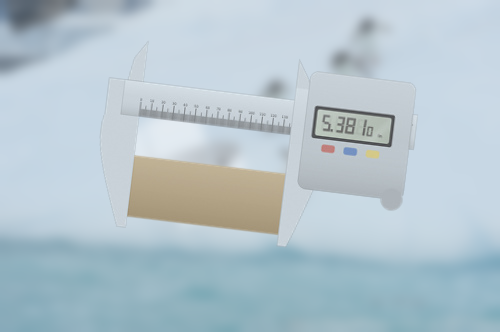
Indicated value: 5.3810 in
